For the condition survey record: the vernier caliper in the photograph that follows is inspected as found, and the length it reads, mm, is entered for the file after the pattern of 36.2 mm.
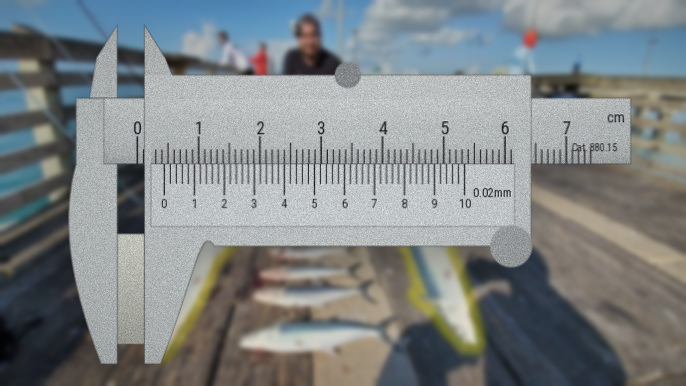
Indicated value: 4.4 mm
